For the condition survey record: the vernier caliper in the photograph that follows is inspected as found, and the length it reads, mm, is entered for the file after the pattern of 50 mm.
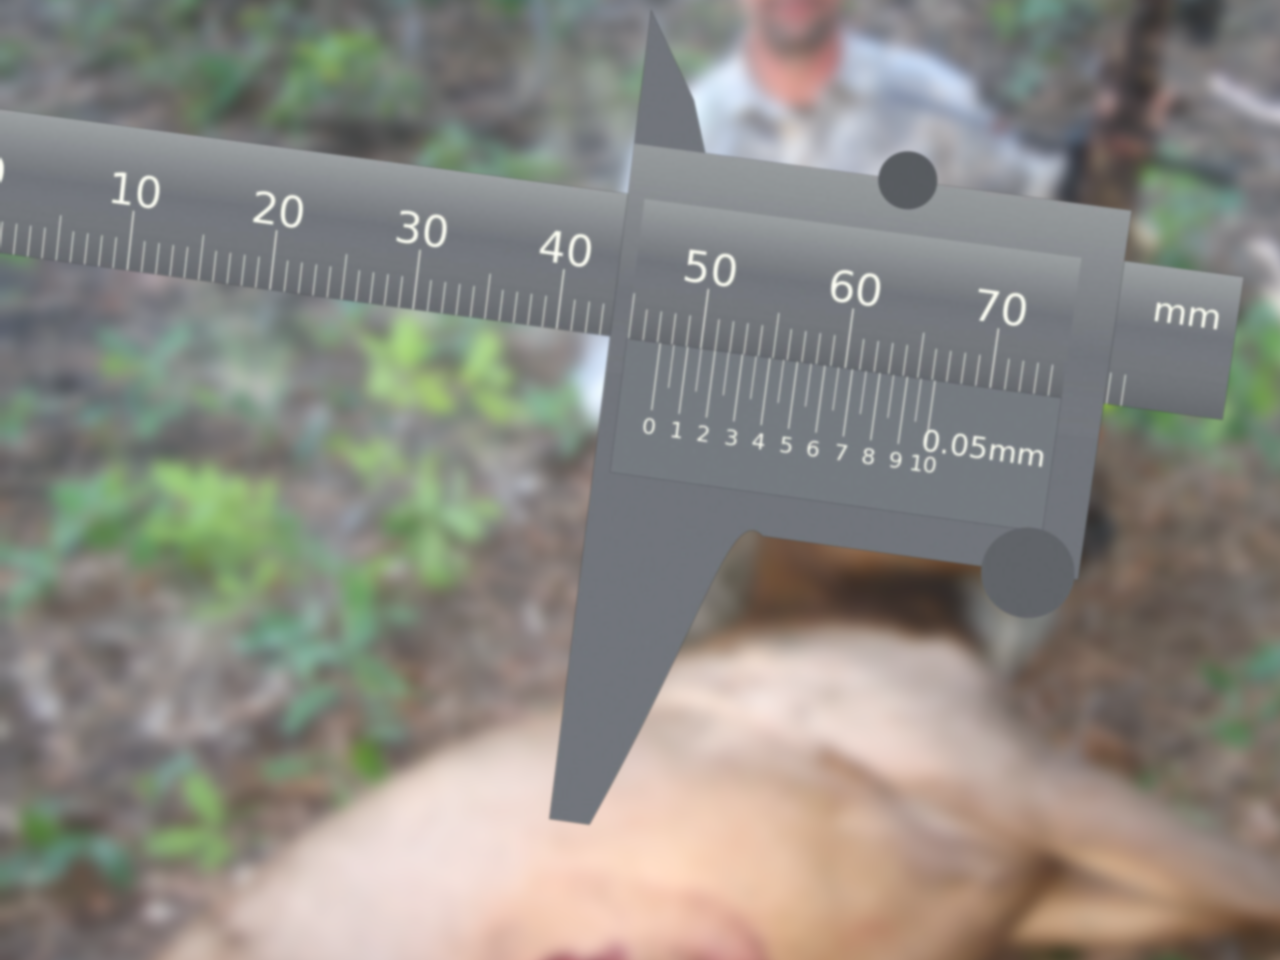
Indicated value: 47.2 mm
